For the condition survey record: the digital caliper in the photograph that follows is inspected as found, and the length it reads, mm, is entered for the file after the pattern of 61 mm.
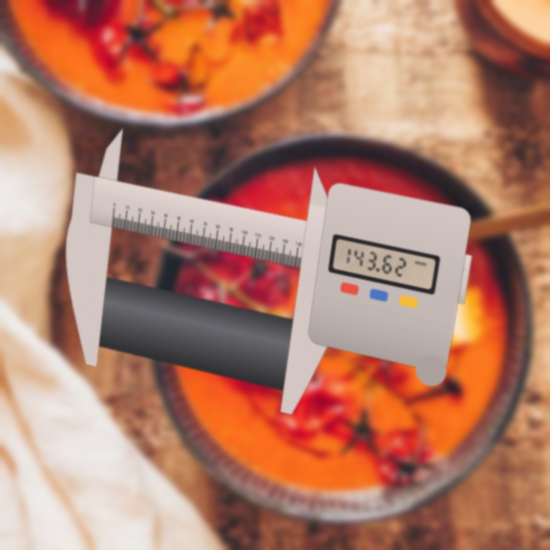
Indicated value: 143.62 mm
